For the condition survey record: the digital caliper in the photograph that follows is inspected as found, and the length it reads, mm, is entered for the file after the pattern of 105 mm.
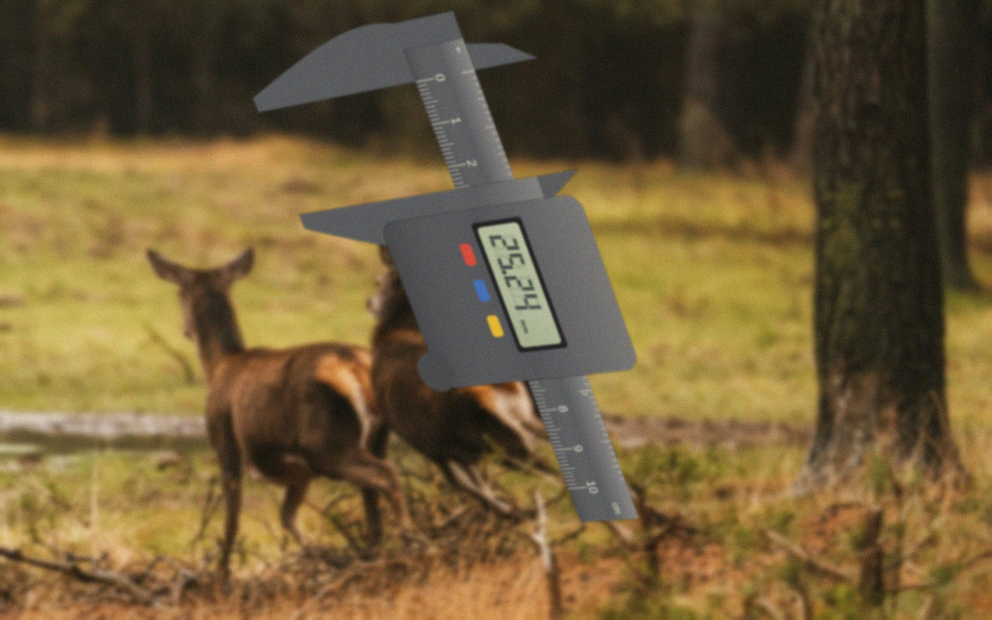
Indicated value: 25.24 mm
